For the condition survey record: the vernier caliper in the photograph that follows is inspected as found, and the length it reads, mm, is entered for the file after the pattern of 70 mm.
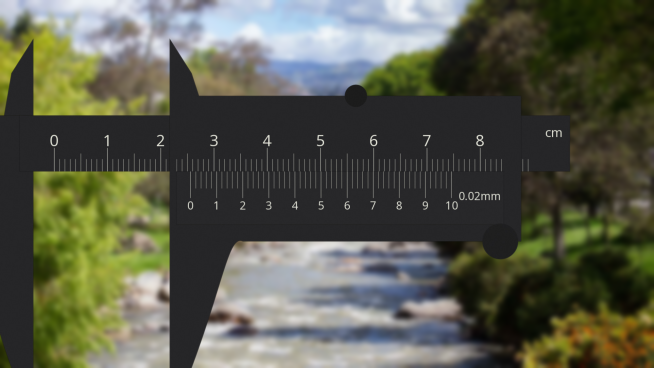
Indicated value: 25.6 mm
